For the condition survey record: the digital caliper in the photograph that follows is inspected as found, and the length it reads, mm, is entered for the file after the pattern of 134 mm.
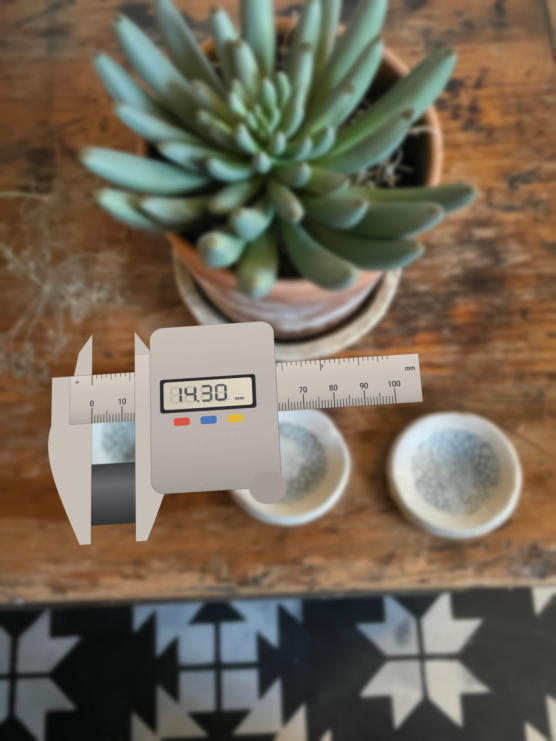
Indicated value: 14.30 mm
